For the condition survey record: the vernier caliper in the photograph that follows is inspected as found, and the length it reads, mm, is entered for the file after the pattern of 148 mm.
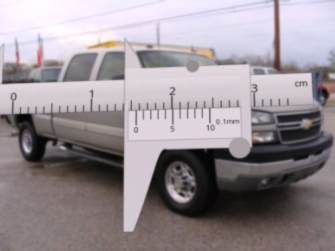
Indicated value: 15.6 mm
